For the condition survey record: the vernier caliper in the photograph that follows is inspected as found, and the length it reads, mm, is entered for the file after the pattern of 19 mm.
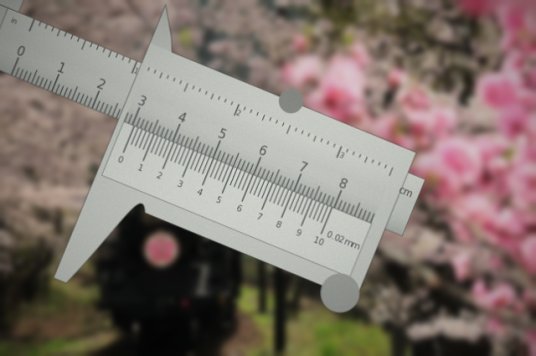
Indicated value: 30.5 mm
